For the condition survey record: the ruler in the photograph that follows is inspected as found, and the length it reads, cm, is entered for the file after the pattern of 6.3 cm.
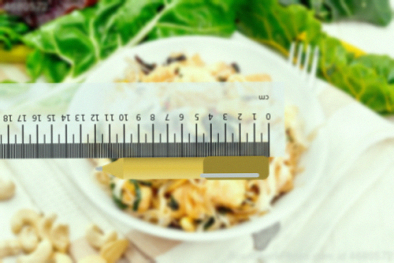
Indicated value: 12 cm
